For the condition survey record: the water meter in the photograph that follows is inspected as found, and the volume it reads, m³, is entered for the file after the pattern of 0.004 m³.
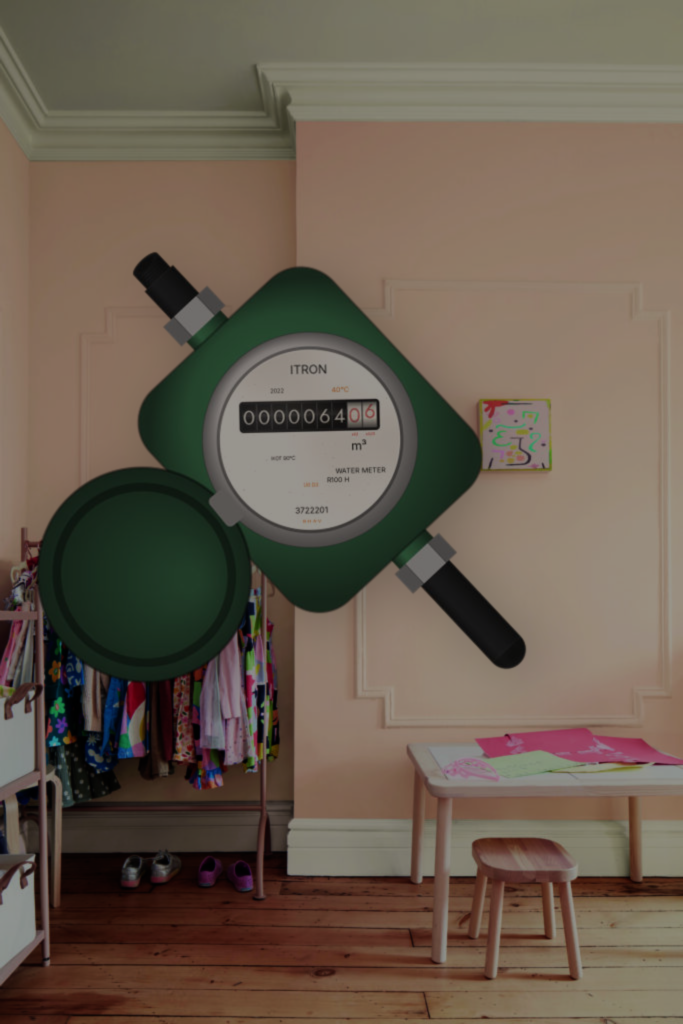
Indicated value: 64.06 m³
